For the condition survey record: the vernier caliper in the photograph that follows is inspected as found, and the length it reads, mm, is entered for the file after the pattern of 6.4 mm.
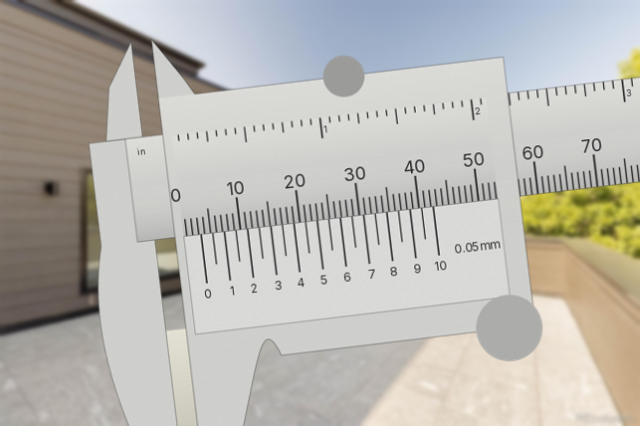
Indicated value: 3.4 mm
